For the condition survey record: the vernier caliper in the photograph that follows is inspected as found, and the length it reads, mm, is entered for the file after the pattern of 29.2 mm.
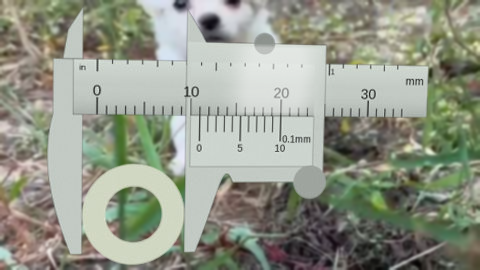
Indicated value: 11.0 mm
